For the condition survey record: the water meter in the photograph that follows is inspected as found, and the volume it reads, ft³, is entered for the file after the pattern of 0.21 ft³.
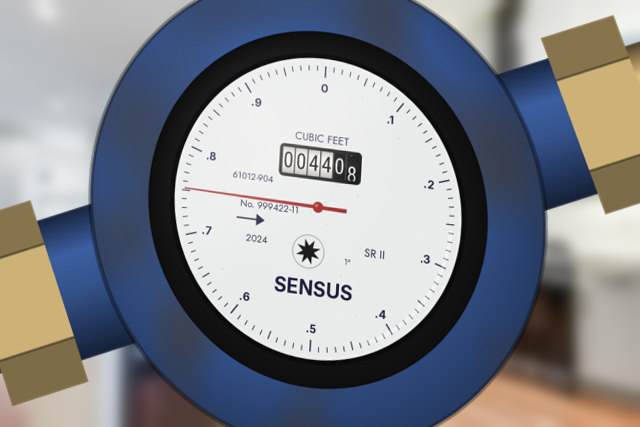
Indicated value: 4407.75 ft³
